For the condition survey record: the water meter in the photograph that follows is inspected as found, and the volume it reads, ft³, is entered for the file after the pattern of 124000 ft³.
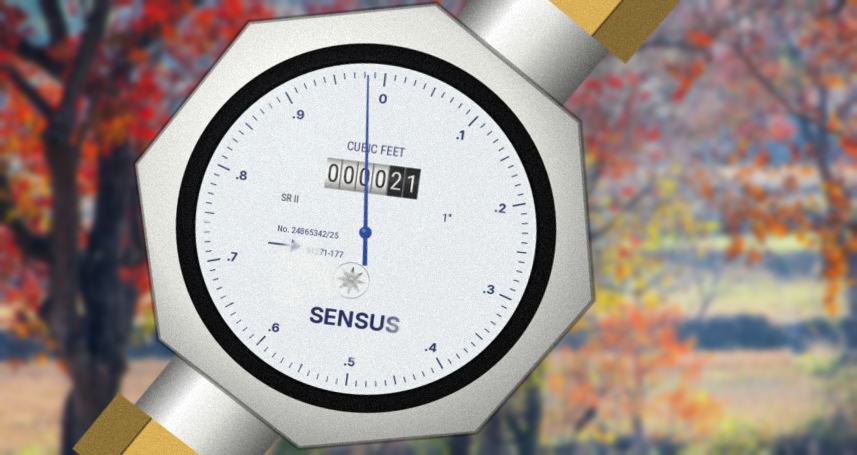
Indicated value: 20.98 ft³
